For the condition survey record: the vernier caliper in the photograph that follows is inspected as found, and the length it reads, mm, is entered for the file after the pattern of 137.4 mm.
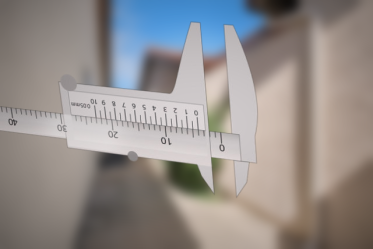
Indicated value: 4.0 mm
